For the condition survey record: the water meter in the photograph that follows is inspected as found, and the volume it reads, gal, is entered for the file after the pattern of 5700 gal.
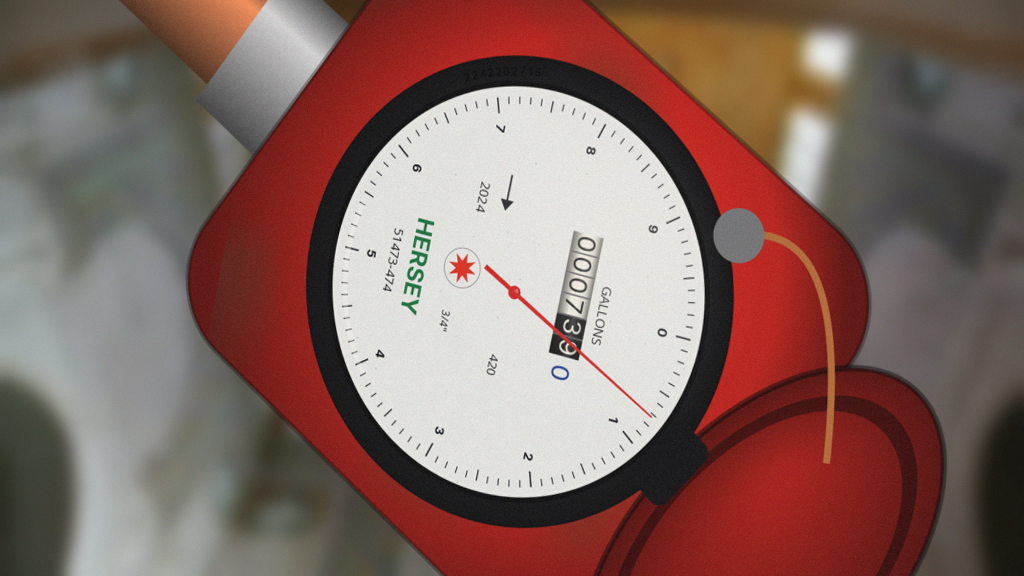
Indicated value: 7390.7 gal
